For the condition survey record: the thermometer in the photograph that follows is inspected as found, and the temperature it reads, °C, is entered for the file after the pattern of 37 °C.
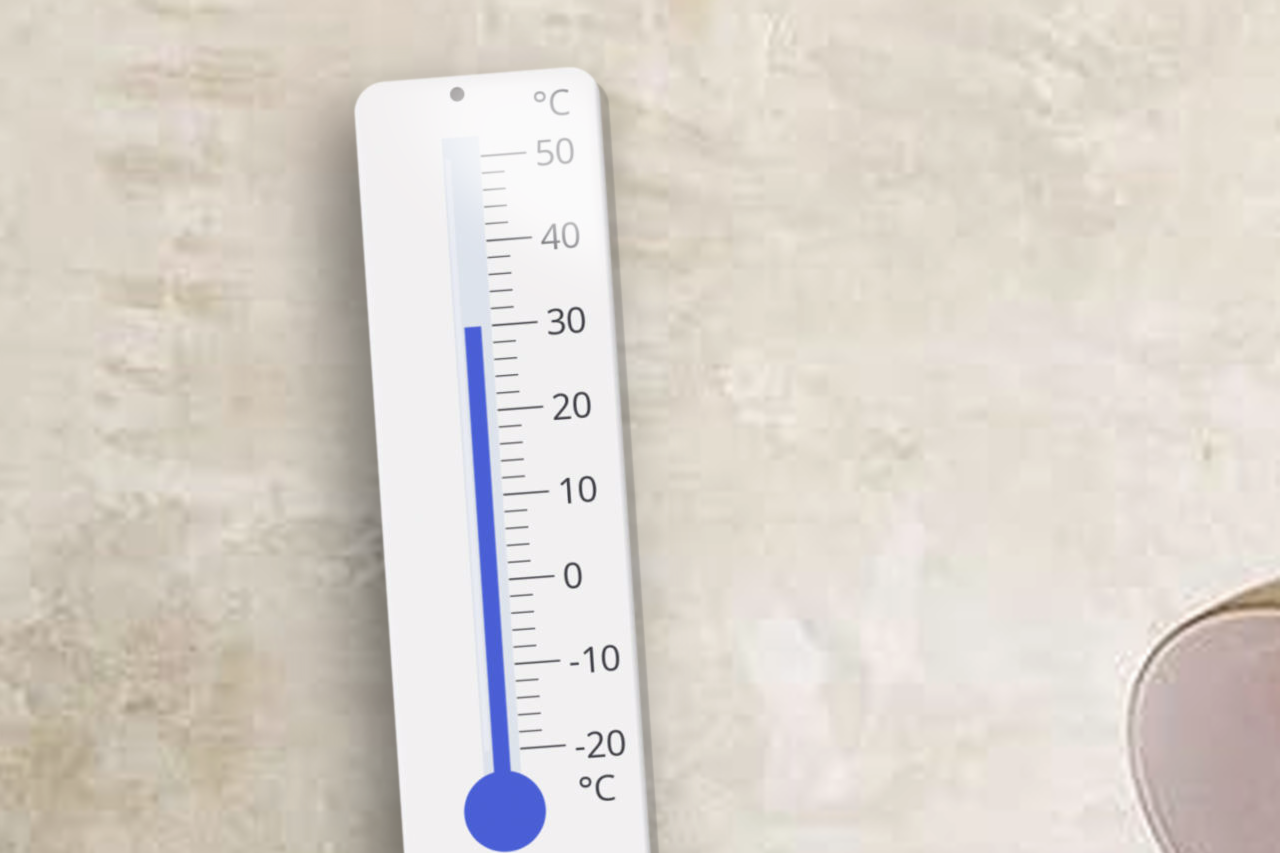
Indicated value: 30 °C
